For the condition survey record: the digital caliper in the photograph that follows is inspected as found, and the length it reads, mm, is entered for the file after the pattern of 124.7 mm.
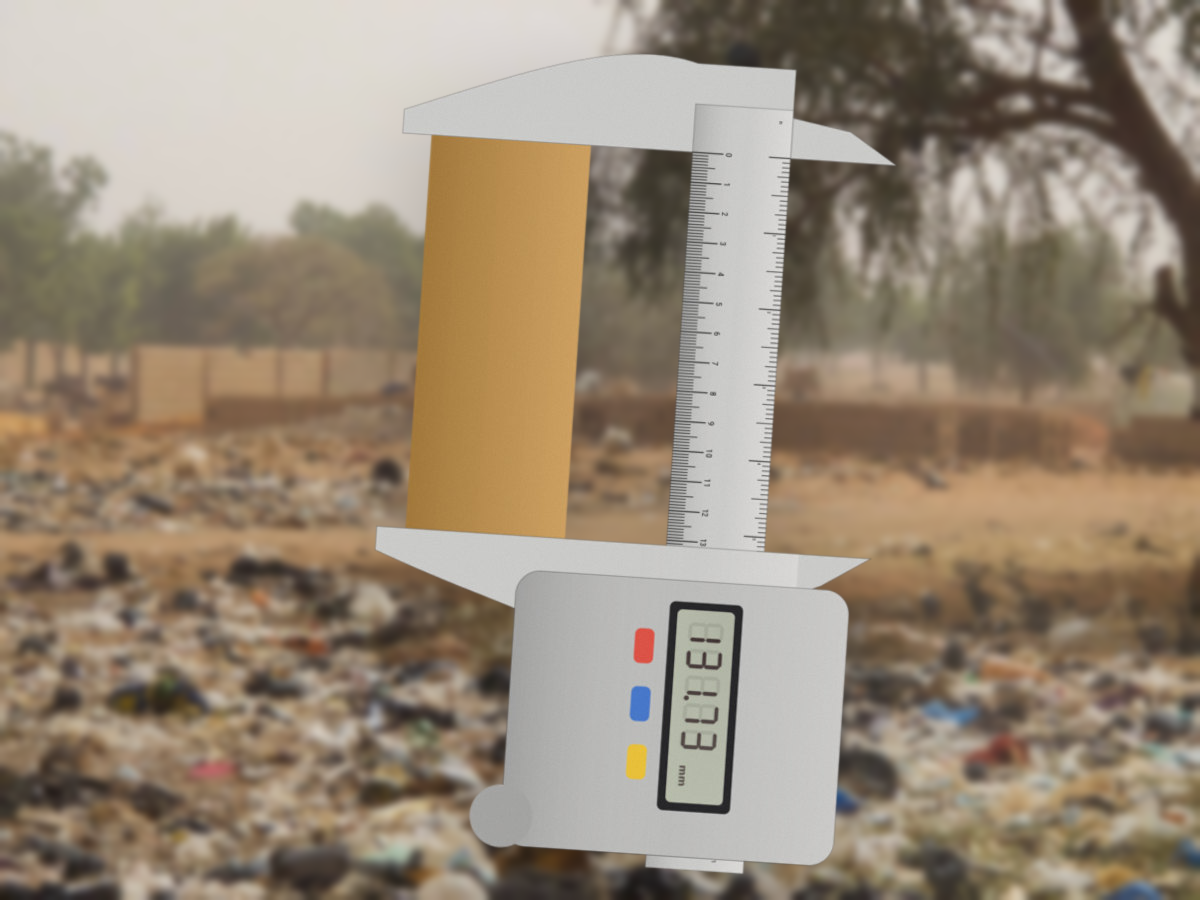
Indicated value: 131.73 mm
